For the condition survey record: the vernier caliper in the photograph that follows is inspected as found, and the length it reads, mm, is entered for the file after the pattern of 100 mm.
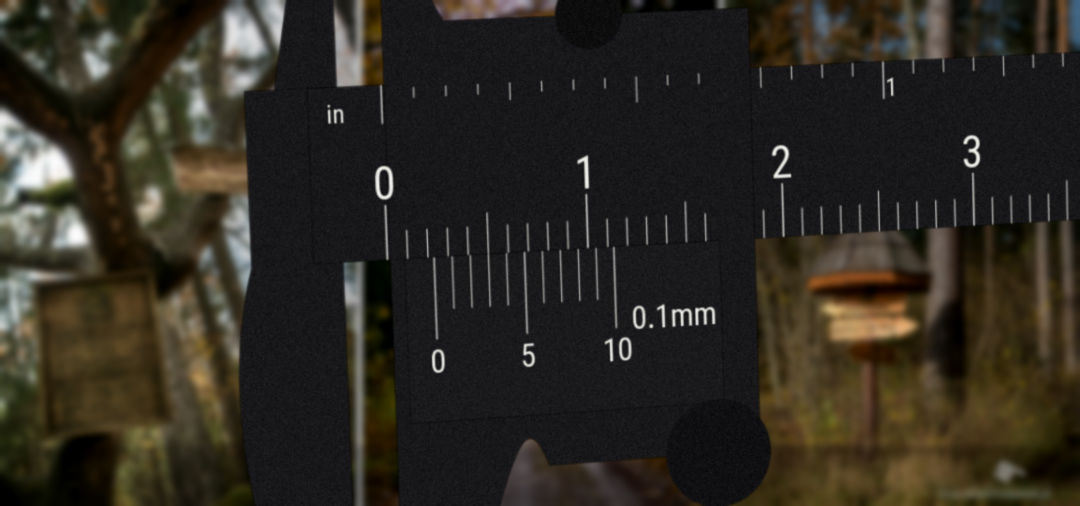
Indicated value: 2.3 mm
